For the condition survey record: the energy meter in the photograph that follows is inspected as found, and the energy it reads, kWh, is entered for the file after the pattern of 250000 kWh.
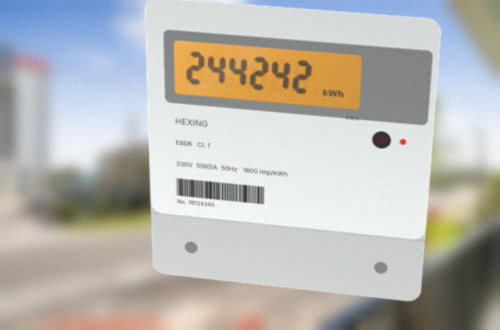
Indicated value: 244242 kWh
